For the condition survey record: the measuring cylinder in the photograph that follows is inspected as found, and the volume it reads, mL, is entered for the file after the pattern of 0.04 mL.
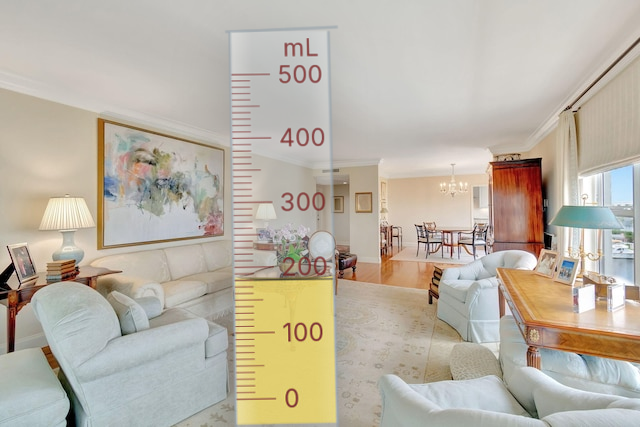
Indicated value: 180 mL
